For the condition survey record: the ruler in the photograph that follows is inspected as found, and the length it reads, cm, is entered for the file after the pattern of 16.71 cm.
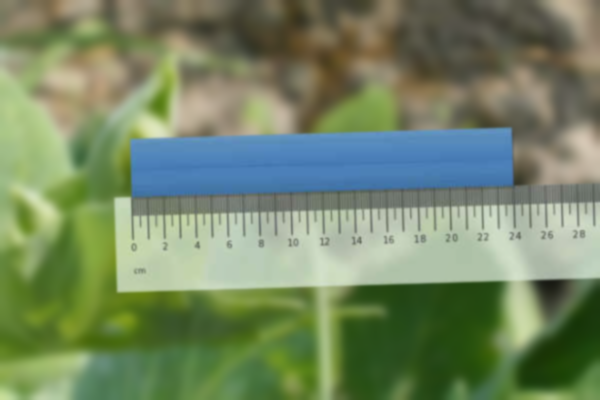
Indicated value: 24 cm
